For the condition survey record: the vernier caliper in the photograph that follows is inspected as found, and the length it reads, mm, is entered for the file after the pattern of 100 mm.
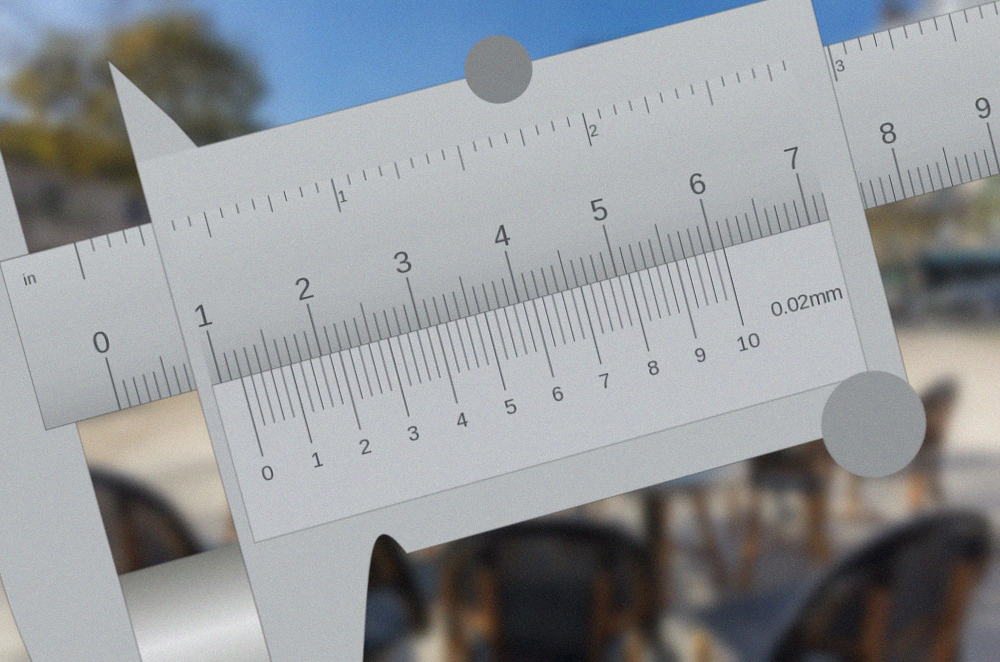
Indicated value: 12.0 mm
